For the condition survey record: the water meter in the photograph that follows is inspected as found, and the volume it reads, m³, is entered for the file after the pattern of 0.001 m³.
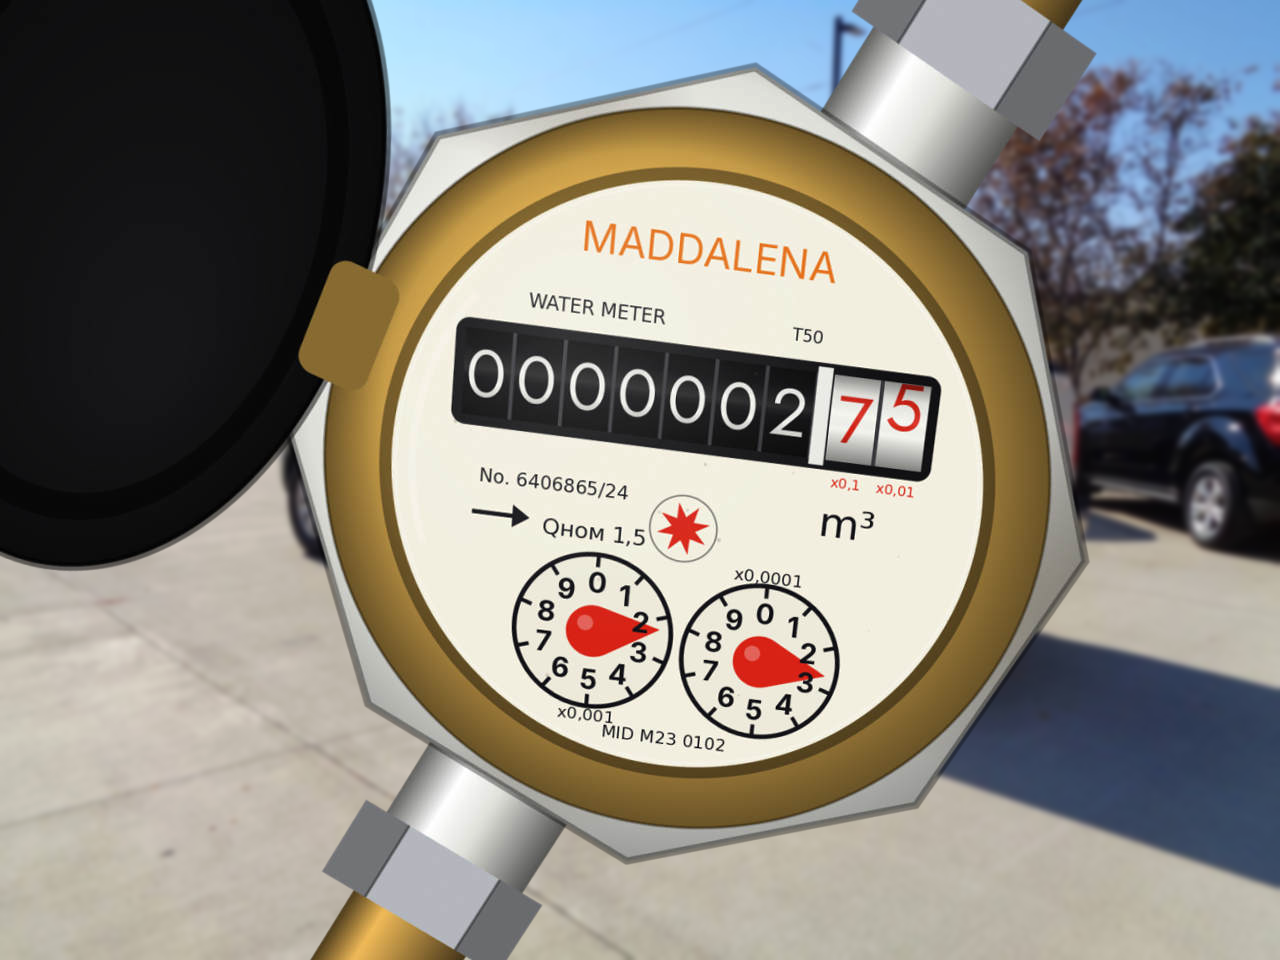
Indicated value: 2.7522 m³
